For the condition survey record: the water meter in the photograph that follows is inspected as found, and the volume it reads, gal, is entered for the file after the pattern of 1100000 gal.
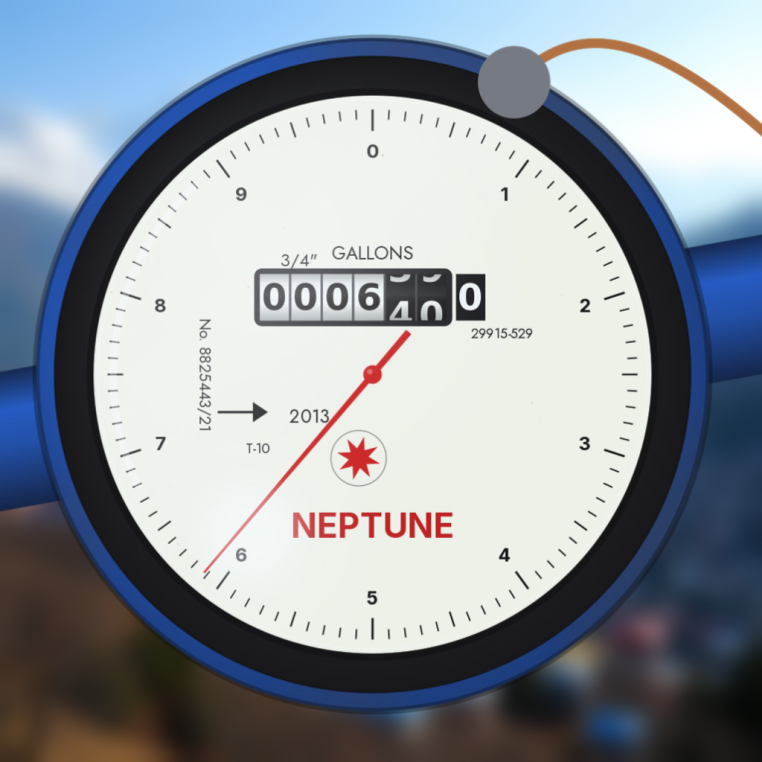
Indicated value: 6396.1 gal
